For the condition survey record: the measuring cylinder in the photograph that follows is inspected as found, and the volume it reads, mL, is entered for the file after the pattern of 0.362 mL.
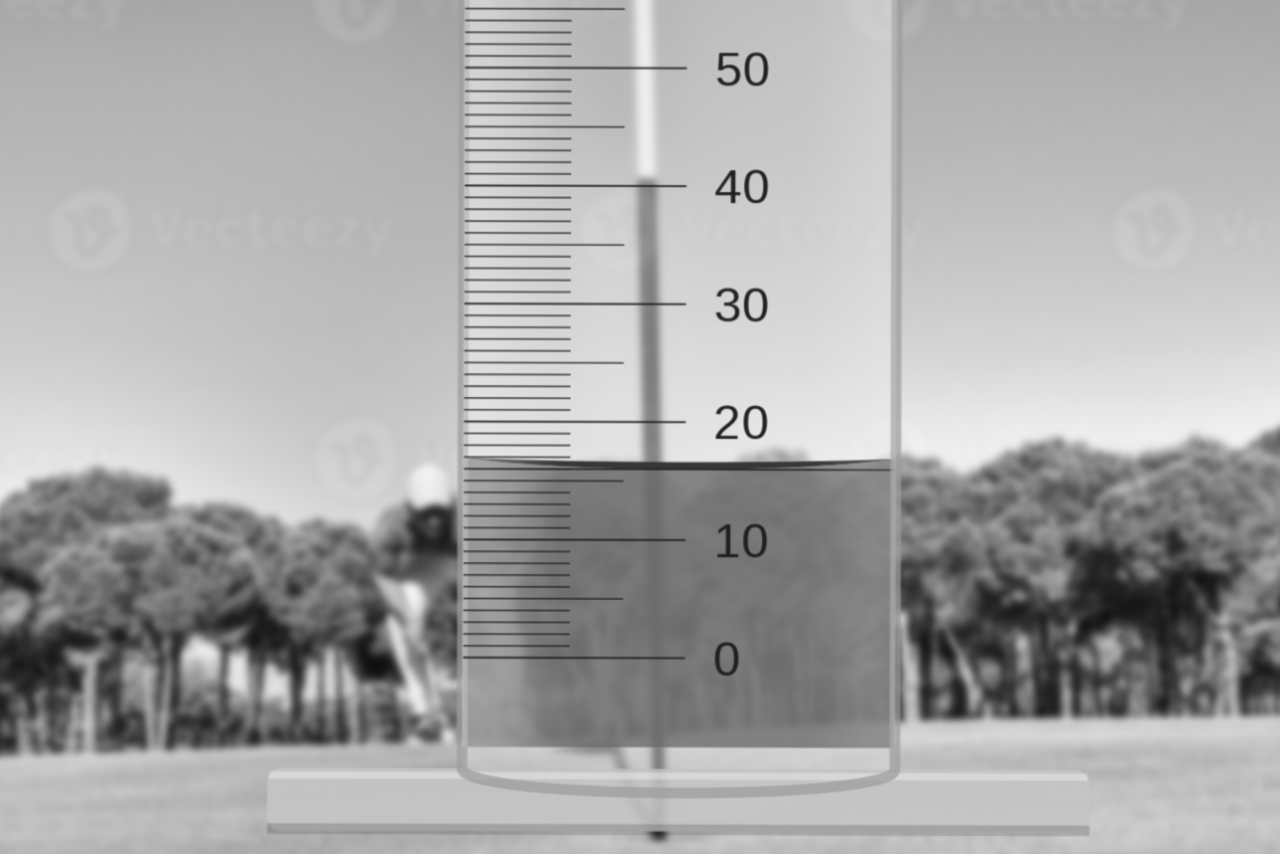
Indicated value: 16 mL
